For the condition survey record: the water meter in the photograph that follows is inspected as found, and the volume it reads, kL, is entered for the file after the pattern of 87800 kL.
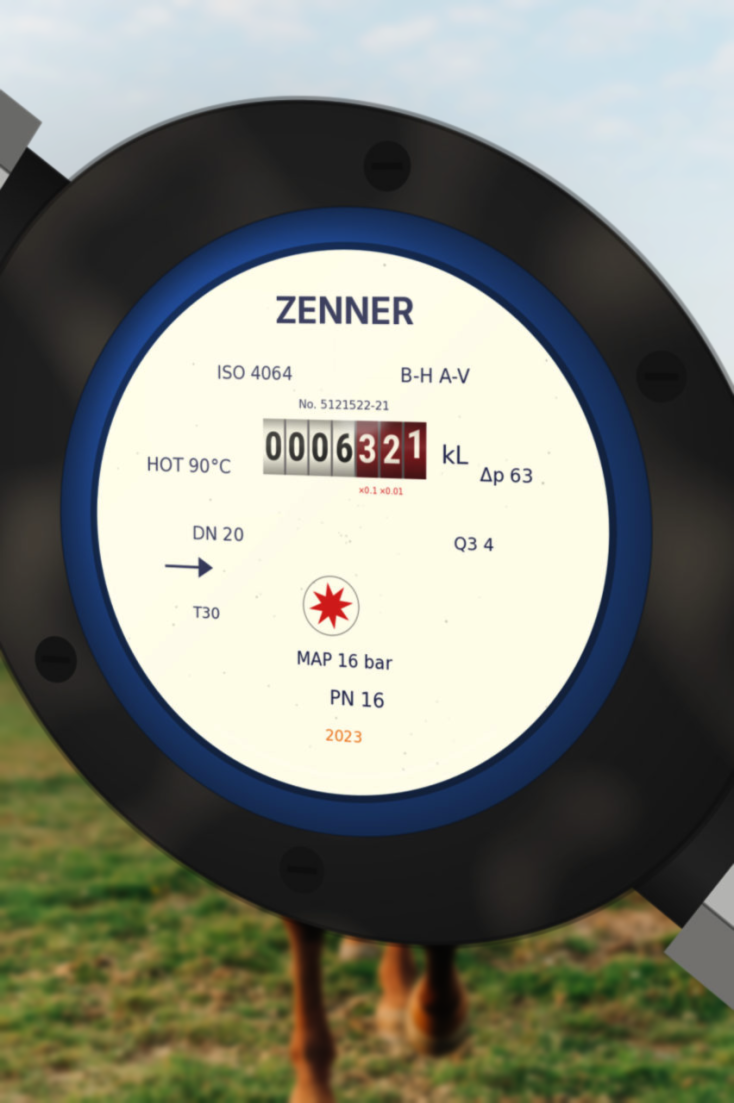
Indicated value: 6.321 kL
